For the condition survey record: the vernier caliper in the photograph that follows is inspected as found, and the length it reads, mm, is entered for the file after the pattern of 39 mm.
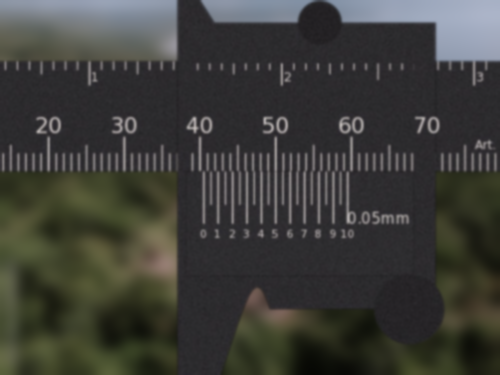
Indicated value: 40.5 mm
